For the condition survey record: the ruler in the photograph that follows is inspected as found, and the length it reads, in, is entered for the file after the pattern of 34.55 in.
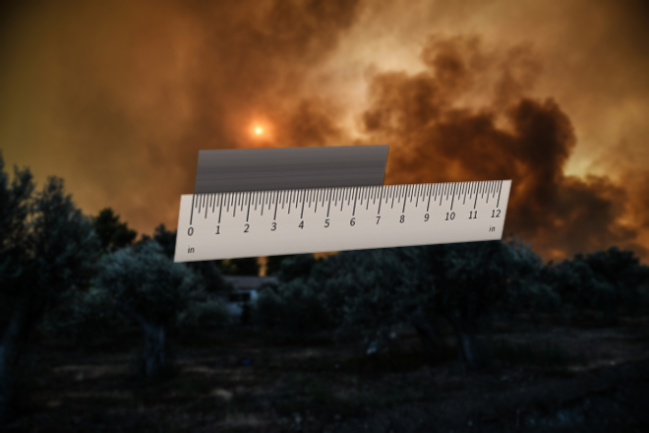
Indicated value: 7 in
